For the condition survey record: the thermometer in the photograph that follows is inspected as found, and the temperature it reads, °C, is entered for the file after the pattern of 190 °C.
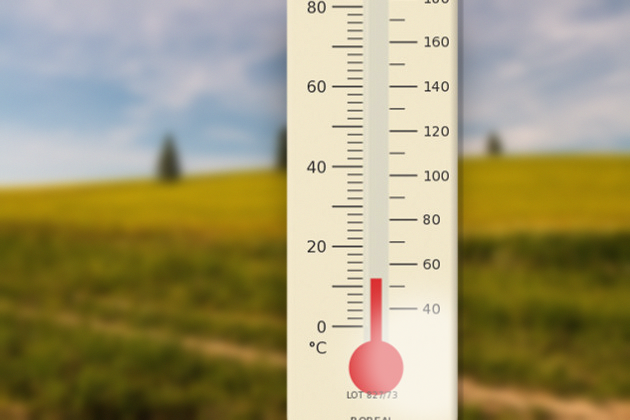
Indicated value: 12 °C
